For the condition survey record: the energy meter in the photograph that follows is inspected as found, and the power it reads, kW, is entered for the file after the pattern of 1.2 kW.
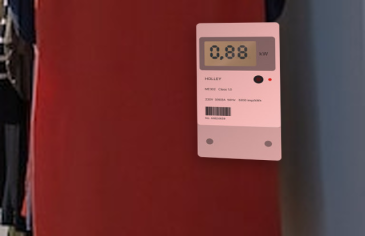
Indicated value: 0.88 kW
